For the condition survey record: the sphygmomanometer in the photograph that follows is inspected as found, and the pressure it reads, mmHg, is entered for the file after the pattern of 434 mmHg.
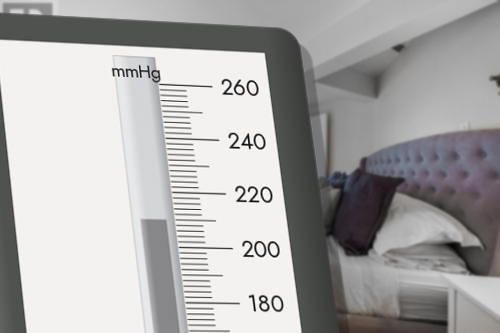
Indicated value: 210 mmHg
